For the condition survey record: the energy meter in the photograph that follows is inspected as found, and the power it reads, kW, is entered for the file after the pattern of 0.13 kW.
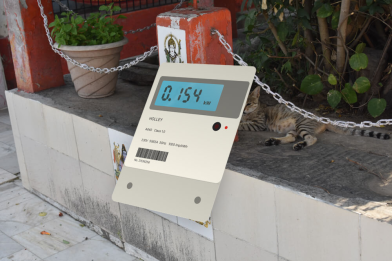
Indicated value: 0.154 kW
